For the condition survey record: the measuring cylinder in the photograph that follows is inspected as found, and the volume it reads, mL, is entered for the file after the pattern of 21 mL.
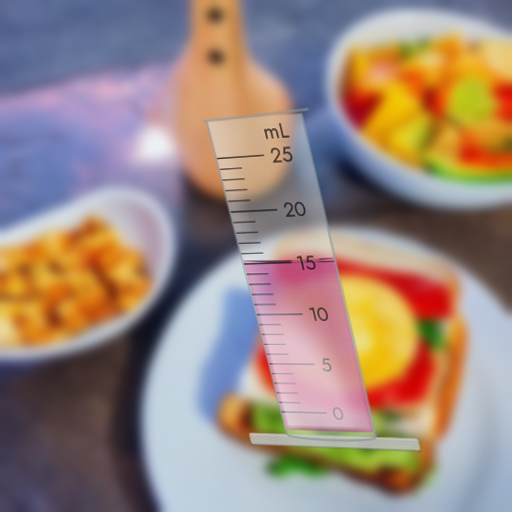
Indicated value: 15 mL
